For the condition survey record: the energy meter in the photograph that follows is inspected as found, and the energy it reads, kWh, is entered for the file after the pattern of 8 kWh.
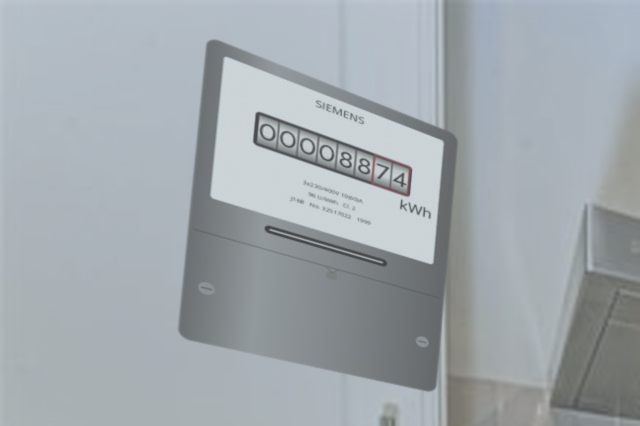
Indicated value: 88.74 kWh
